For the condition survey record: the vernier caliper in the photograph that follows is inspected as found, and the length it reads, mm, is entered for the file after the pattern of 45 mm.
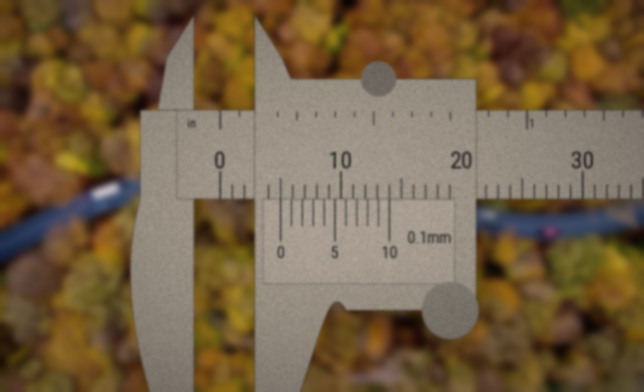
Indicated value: 5.0 mm
